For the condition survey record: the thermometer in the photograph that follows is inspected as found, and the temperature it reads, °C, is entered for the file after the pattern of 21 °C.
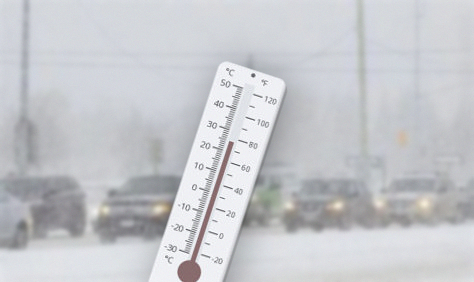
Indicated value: 25 °C
